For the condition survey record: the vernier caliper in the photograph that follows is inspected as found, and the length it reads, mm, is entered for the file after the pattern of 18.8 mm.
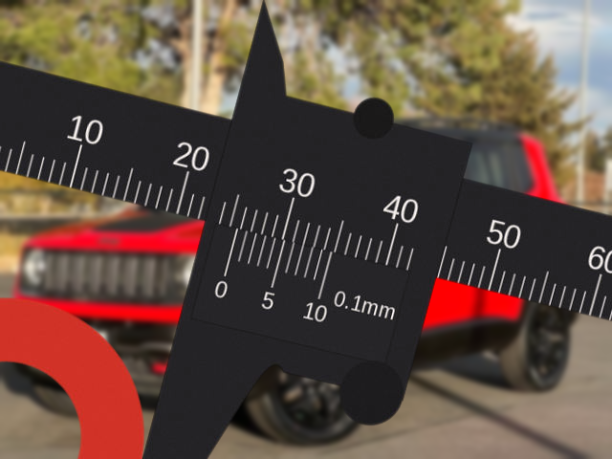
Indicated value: 25.7 mm
